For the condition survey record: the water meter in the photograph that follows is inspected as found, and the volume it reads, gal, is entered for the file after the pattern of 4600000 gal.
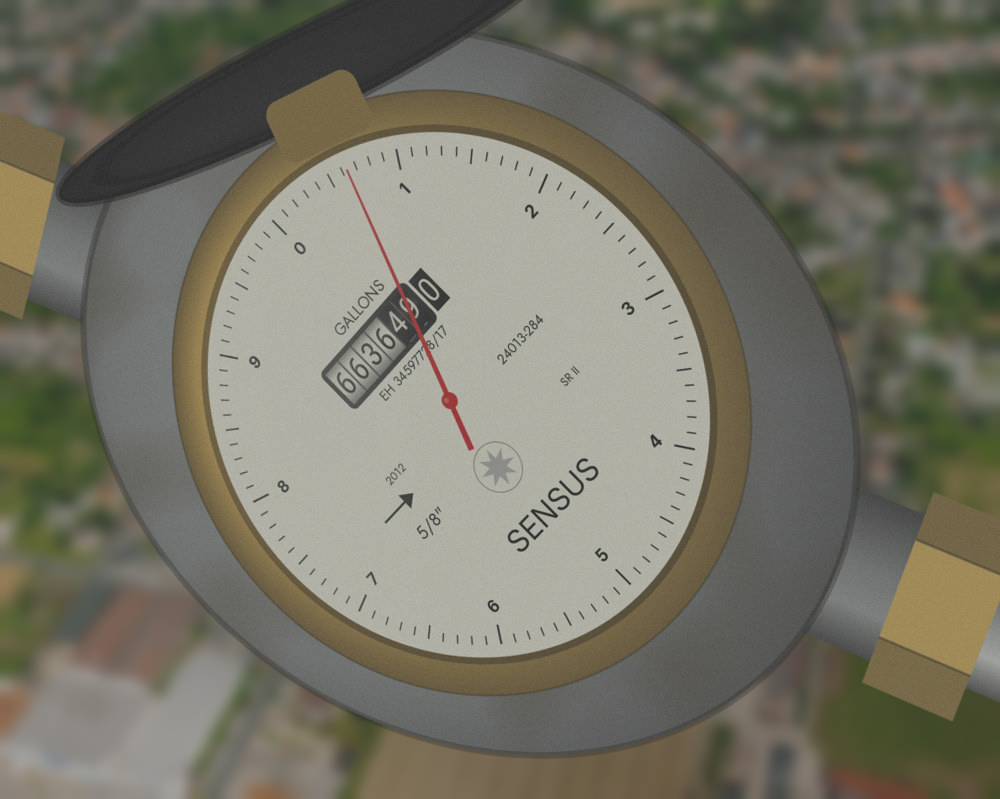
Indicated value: 6636490.6 gal
